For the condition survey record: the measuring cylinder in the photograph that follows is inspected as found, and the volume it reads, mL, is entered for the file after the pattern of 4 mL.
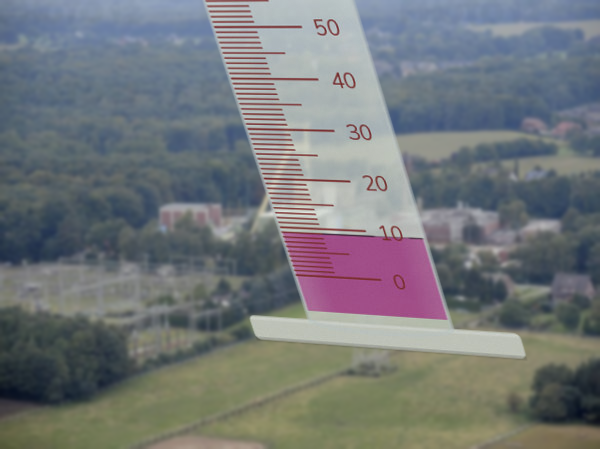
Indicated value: 9 mL
